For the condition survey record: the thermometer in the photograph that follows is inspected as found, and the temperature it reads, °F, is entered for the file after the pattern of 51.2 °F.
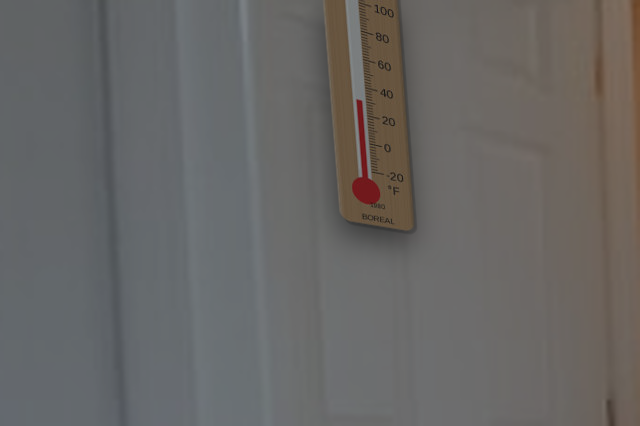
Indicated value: 30 °F
